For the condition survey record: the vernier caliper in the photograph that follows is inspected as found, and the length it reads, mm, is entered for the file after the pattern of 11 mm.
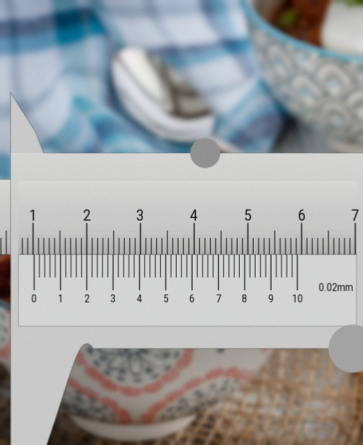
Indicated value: 10.2 mm
